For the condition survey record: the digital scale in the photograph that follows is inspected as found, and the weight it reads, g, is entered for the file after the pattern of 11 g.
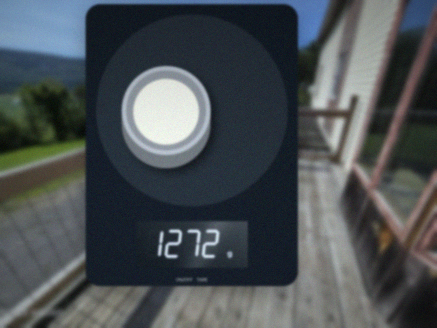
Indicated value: 1272 g
